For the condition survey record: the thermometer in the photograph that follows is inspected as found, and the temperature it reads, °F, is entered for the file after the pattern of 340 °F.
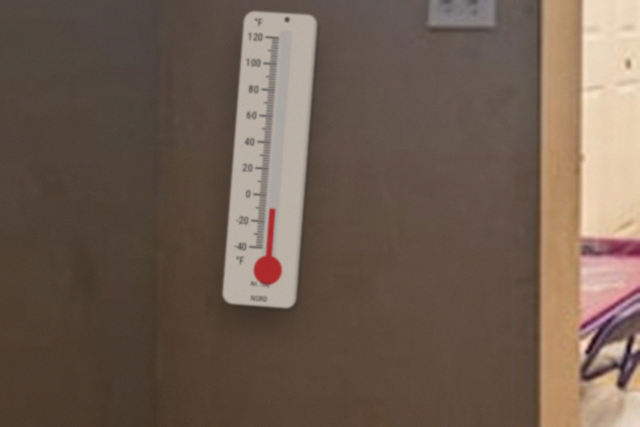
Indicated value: -10 °F
